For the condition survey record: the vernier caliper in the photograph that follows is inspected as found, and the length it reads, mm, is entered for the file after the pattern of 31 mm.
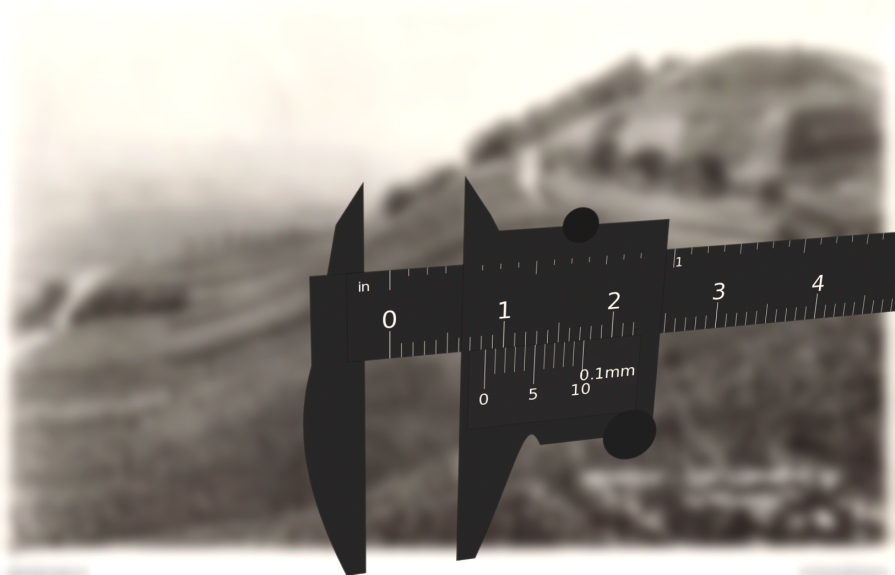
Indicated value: 8.4 mm
